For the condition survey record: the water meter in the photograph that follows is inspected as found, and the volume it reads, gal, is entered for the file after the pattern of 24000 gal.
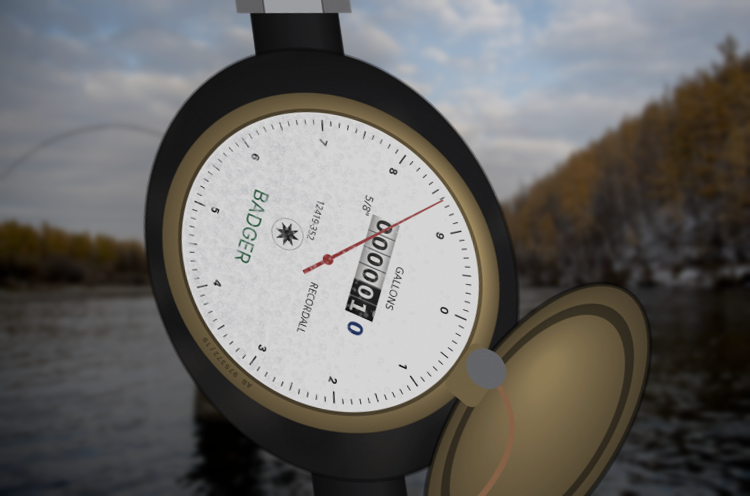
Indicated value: 8.6 gal
